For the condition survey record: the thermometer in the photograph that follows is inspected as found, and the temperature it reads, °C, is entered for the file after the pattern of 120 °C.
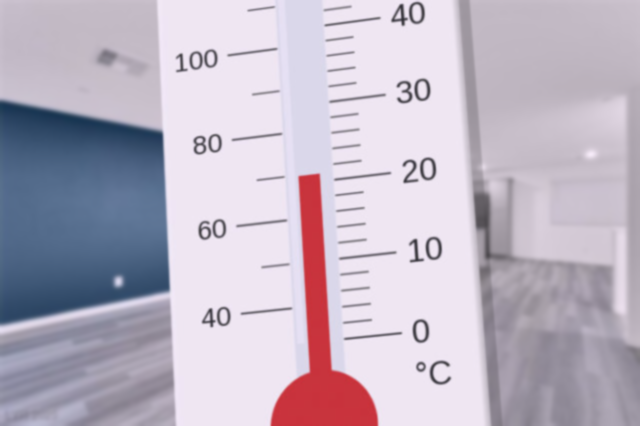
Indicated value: 21 °C
